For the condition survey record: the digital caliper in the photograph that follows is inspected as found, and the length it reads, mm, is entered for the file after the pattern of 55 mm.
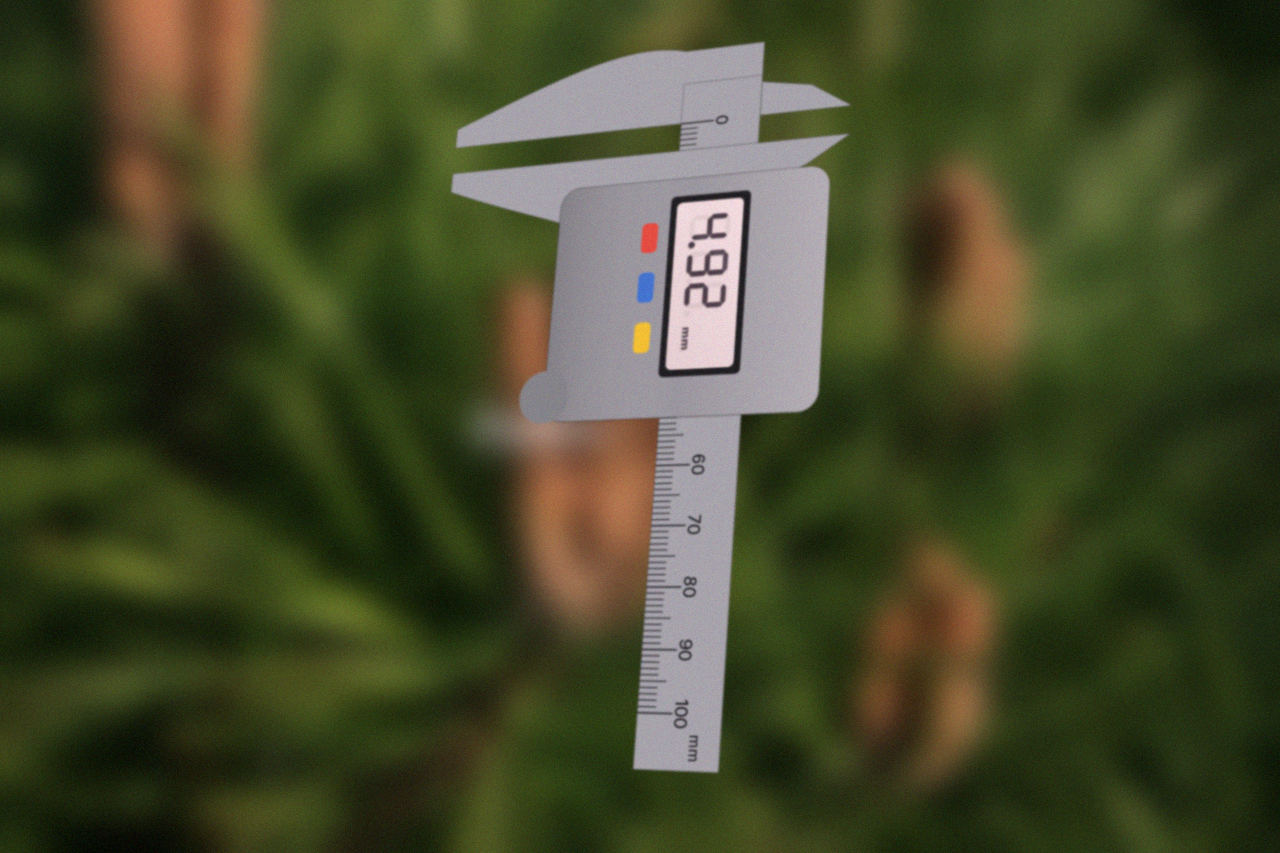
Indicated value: 4.92 mm
